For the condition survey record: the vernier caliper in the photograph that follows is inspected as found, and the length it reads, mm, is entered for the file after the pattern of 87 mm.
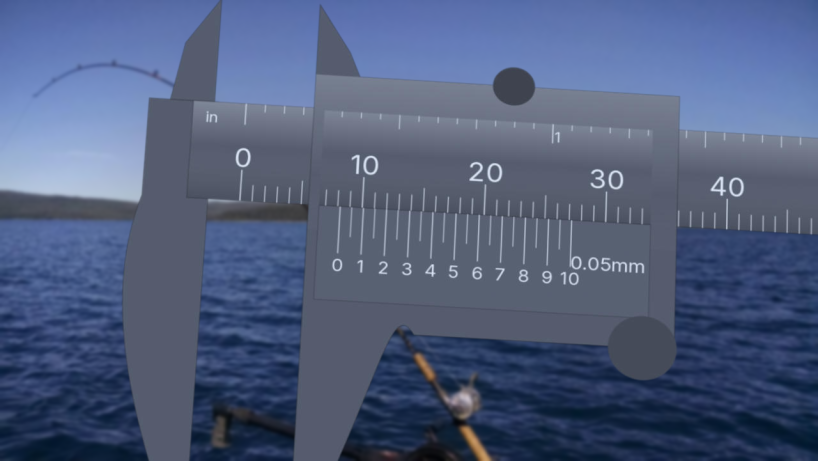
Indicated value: 8.2 mm
